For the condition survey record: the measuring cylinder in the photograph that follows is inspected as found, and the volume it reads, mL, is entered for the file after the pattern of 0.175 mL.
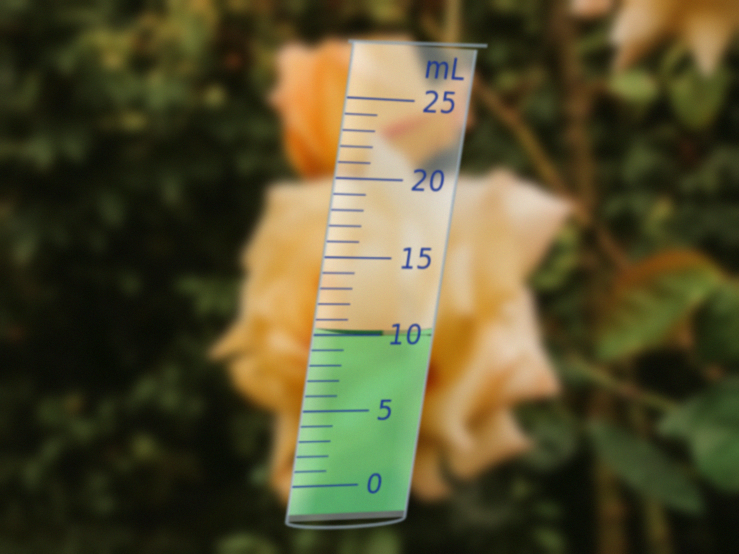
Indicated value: 10 mL
